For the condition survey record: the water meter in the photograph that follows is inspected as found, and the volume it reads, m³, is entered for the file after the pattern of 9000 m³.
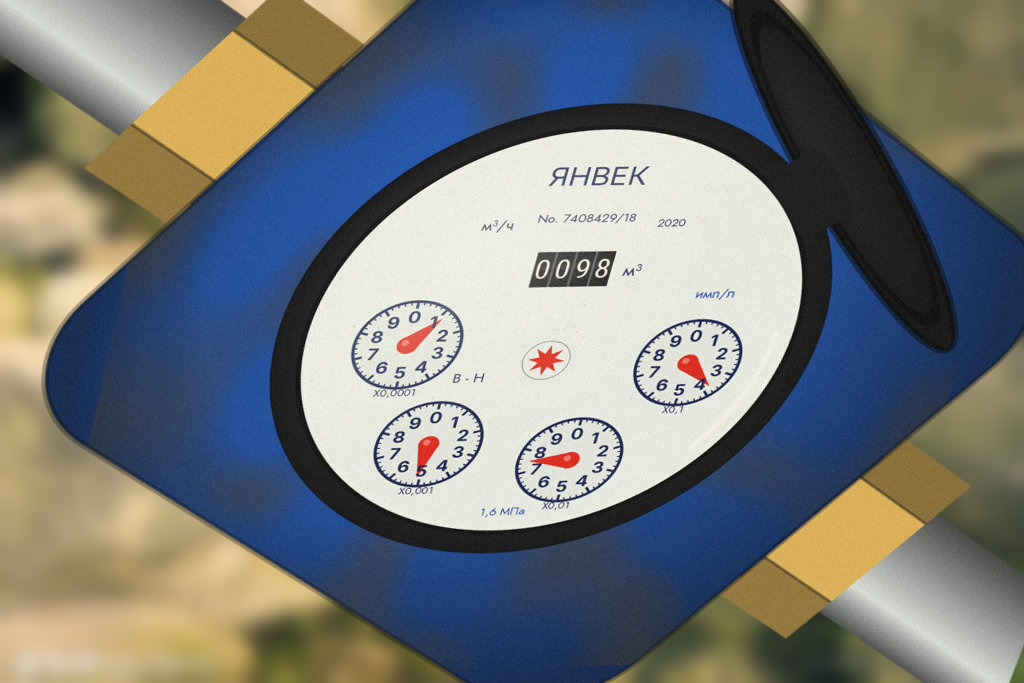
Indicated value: 98.3751 m³
